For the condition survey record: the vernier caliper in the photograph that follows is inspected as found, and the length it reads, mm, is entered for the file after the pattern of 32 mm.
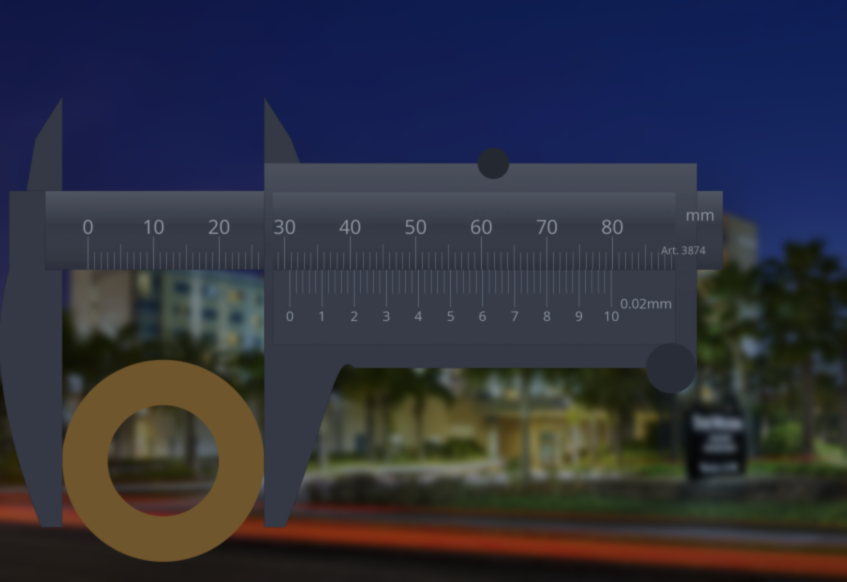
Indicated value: 30.8 mm
